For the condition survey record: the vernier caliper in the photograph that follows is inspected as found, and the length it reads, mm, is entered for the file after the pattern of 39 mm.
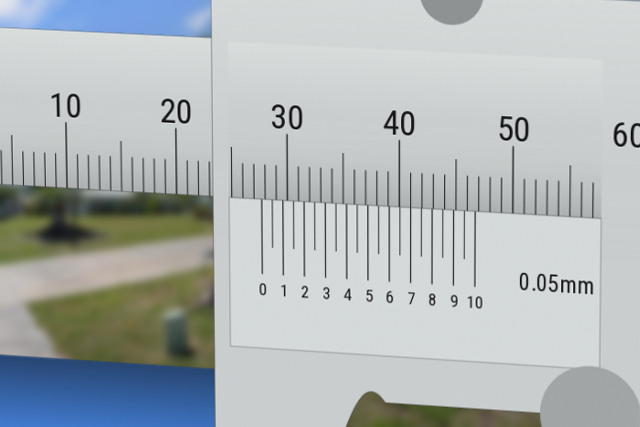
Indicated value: 27.7 mm
